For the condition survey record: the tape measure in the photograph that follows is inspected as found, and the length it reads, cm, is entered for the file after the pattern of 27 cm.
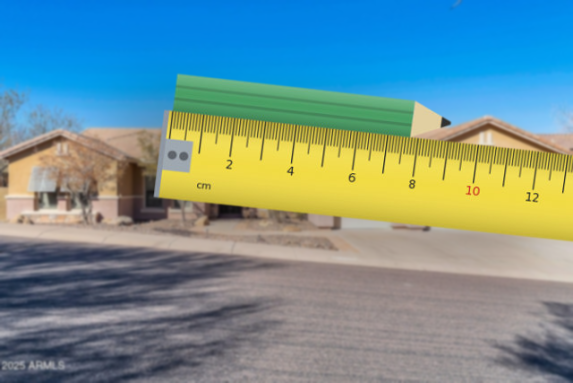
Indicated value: 9 cm
